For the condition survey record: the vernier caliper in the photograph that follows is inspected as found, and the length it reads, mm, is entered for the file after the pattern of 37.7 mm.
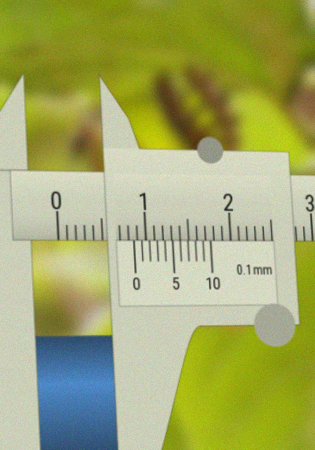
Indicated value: 8.6 mm
